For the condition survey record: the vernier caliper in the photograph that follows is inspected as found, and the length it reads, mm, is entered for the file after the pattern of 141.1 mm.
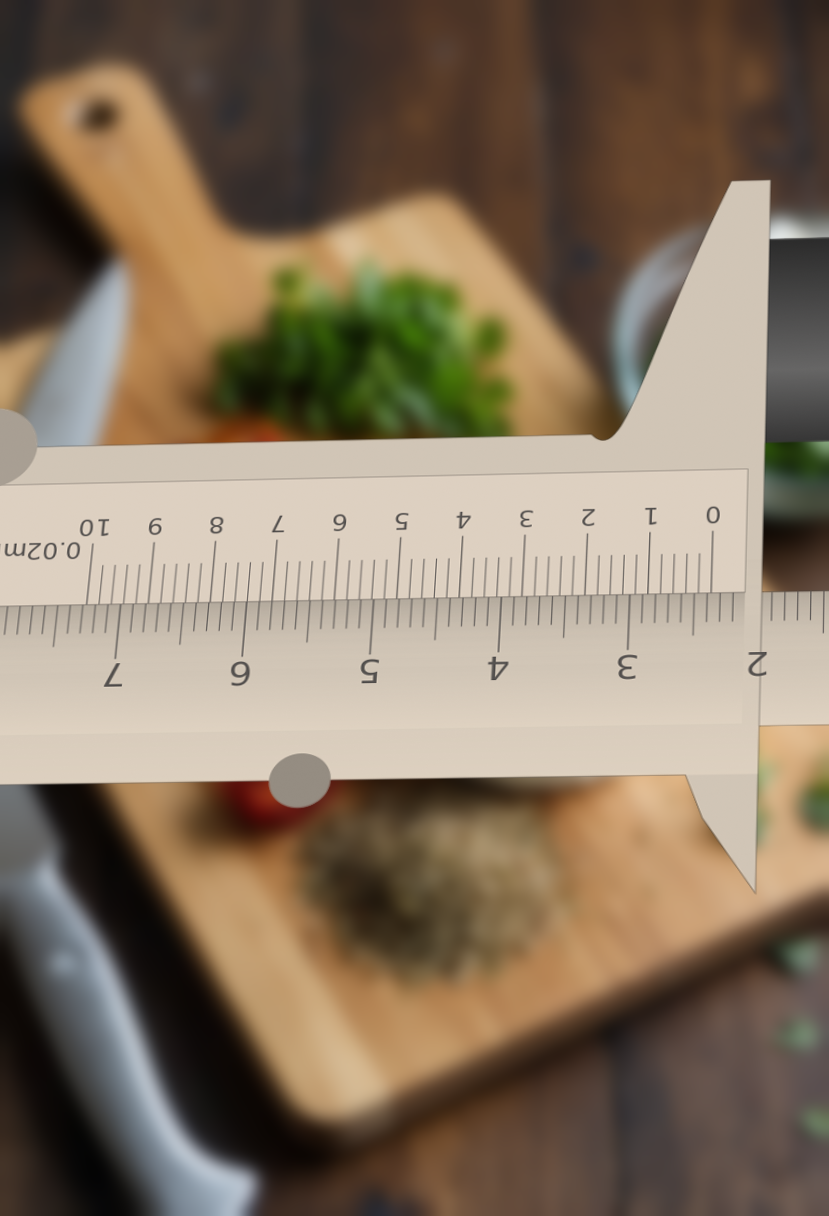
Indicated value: 23.7 mm
